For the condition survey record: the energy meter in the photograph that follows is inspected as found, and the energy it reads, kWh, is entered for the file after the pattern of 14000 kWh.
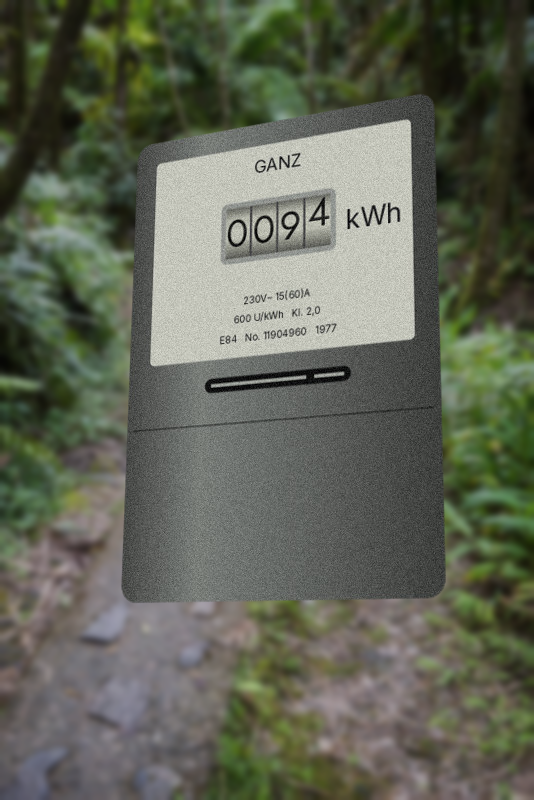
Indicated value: 94 kWh
